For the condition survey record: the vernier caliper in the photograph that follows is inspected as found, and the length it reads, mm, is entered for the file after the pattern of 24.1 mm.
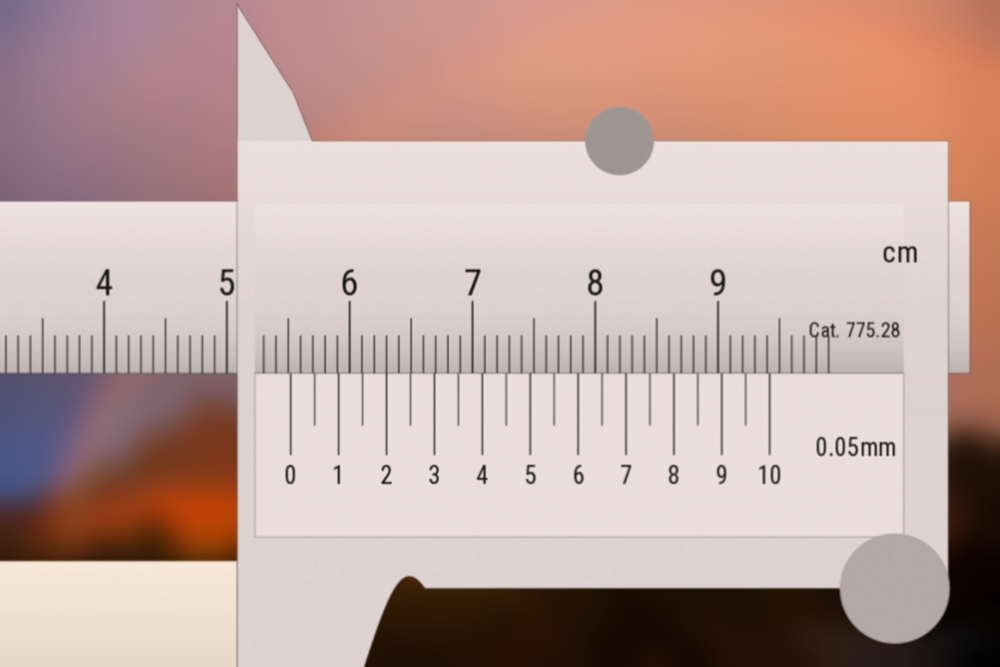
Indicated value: 55.2 mm
